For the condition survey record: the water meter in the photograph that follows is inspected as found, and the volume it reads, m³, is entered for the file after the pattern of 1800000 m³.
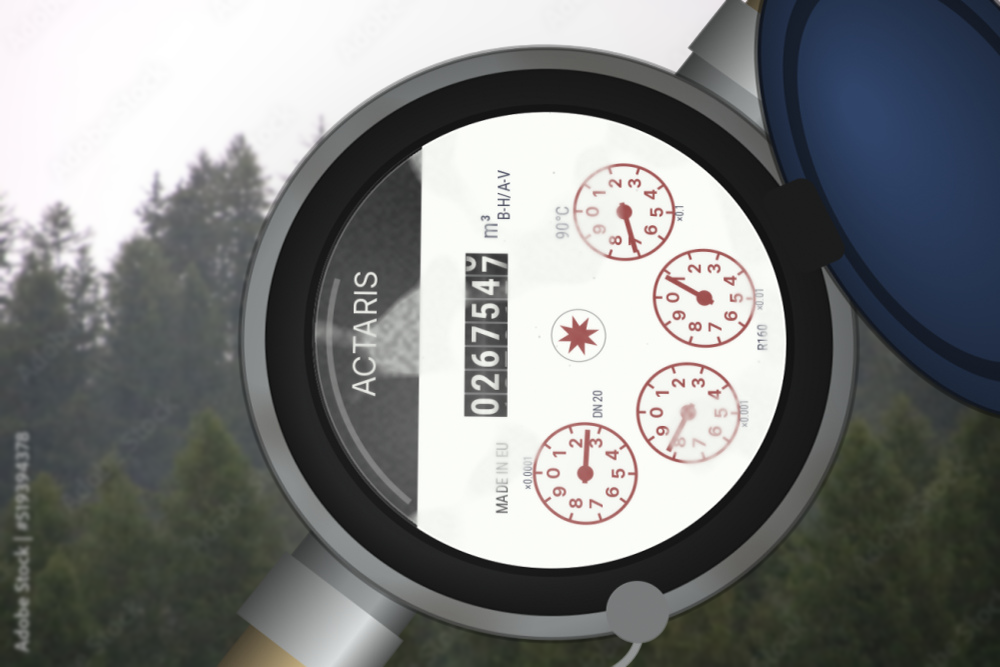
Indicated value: 267546.7082 m³
